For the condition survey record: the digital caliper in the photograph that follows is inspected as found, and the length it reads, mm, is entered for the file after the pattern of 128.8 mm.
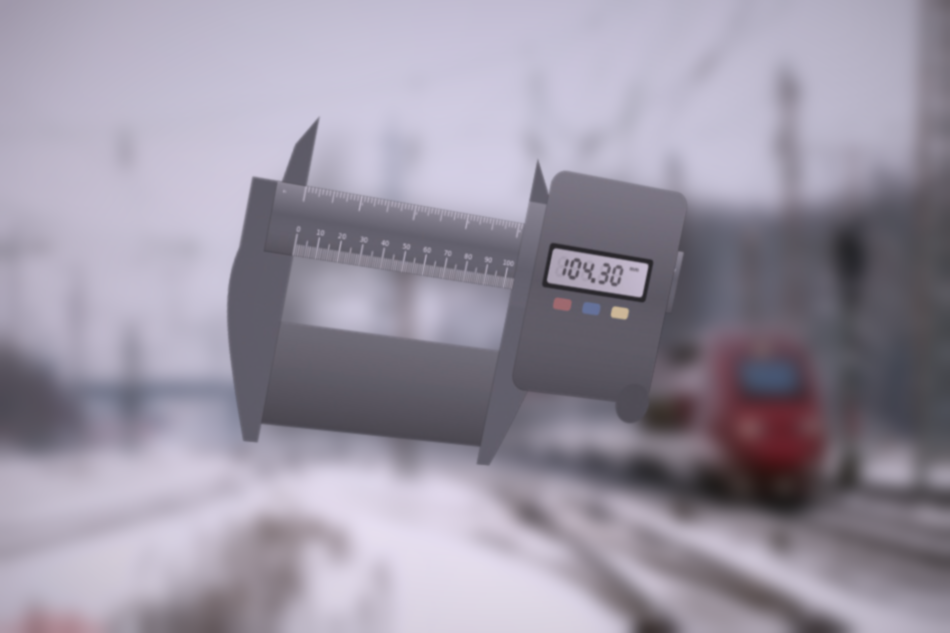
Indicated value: 104.30 mm
